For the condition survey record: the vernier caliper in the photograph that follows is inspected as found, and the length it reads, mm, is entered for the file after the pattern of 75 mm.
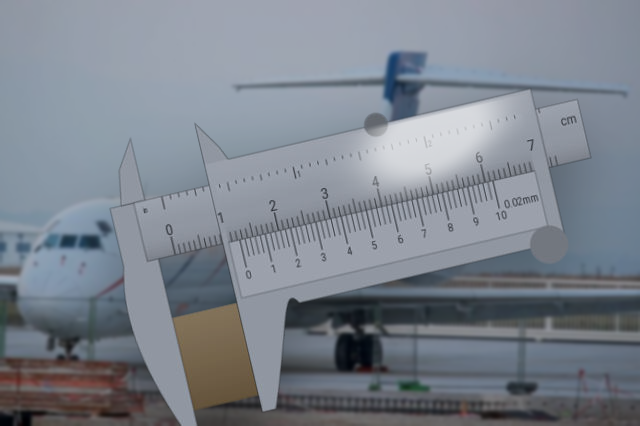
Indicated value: 12.5 mm
